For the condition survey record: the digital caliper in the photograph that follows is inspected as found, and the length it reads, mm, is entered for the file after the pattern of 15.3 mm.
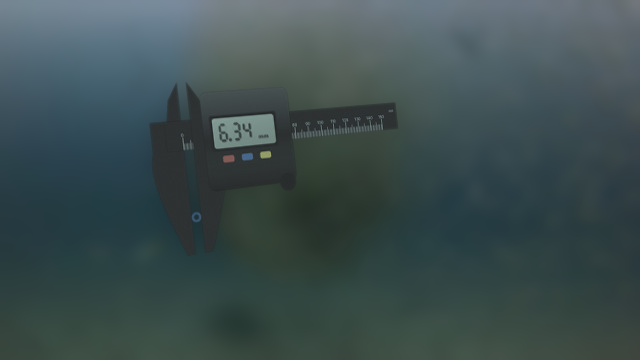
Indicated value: 6.34 mm
